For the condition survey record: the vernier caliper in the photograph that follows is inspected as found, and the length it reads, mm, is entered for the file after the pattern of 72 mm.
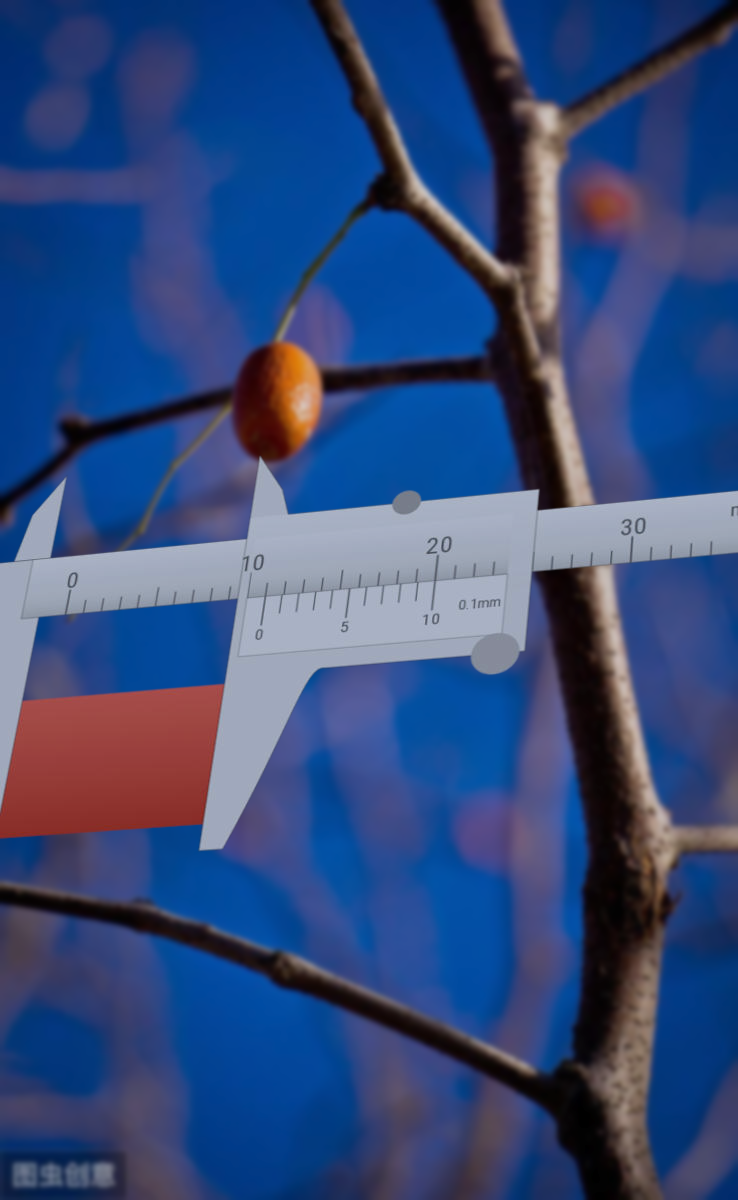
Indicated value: 11.0 mm
